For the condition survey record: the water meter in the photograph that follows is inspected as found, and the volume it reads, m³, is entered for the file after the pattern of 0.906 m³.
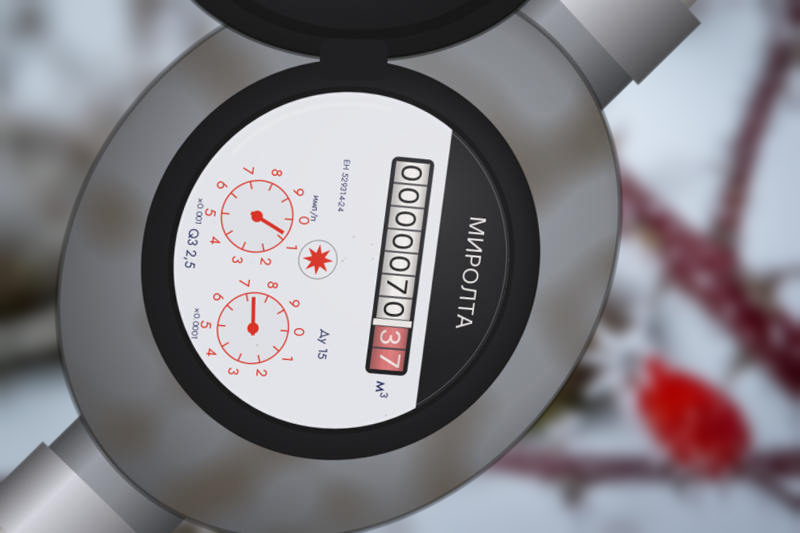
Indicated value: 70.3707 m³
